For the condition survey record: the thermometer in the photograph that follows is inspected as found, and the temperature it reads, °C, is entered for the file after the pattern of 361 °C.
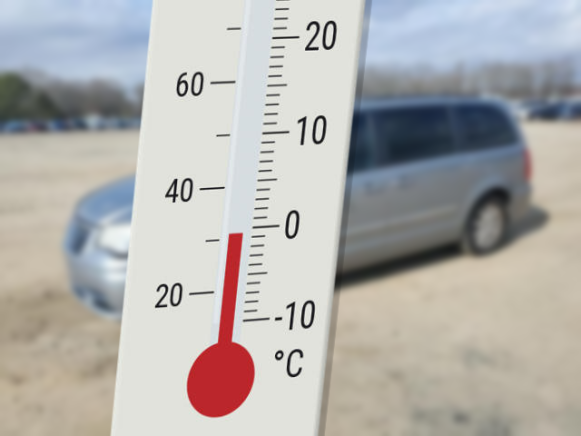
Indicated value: -0.5 °C
